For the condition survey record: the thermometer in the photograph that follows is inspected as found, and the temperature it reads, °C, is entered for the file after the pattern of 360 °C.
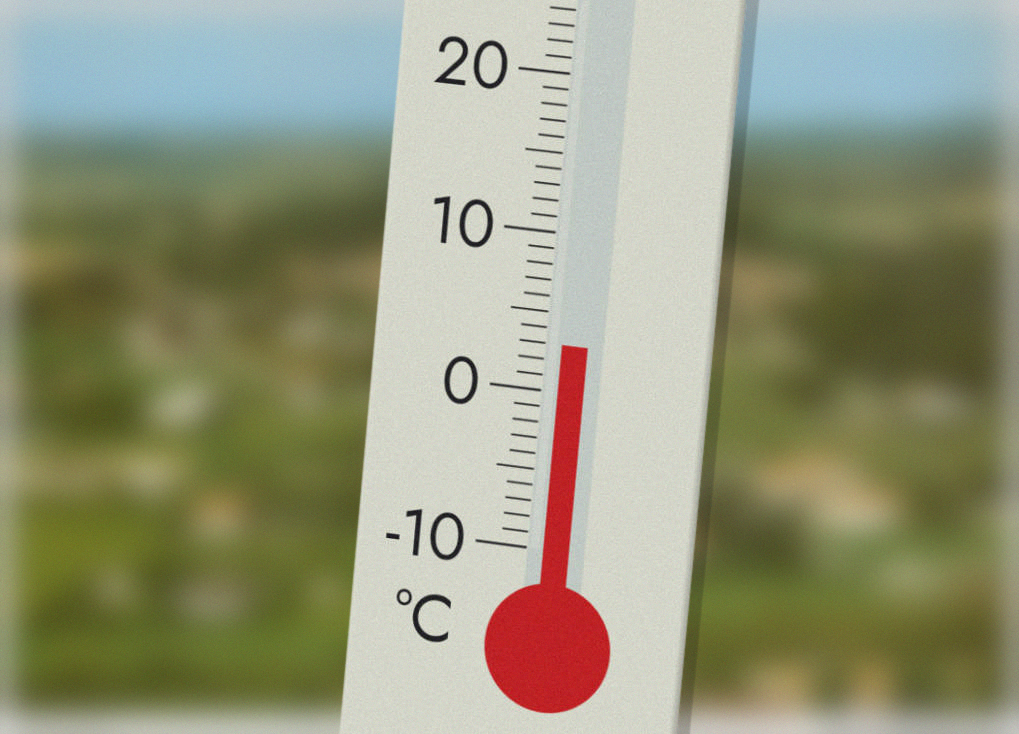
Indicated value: 3 °C
